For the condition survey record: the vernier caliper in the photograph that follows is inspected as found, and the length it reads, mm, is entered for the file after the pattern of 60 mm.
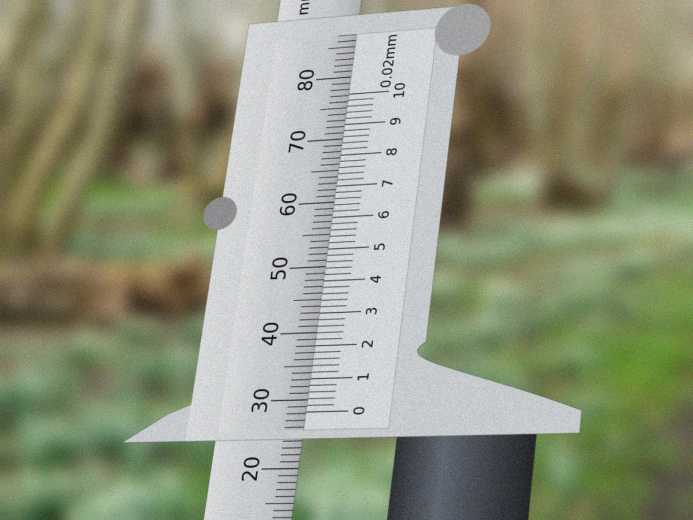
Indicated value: 28.2 mm
